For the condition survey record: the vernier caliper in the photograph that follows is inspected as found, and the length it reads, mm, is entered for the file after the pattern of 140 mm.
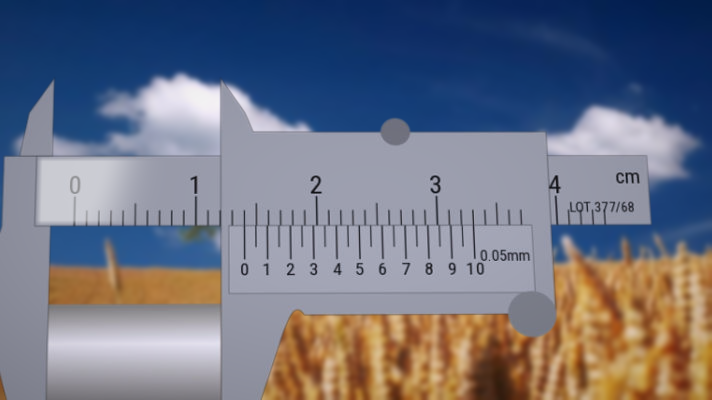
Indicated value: 14.0 mm
